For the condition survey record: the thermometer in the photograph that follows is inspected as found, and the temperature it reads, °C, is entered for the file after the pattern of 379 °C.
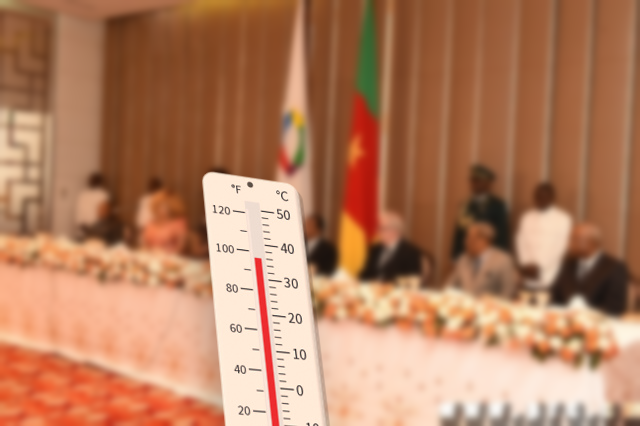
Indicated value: 36 °C
